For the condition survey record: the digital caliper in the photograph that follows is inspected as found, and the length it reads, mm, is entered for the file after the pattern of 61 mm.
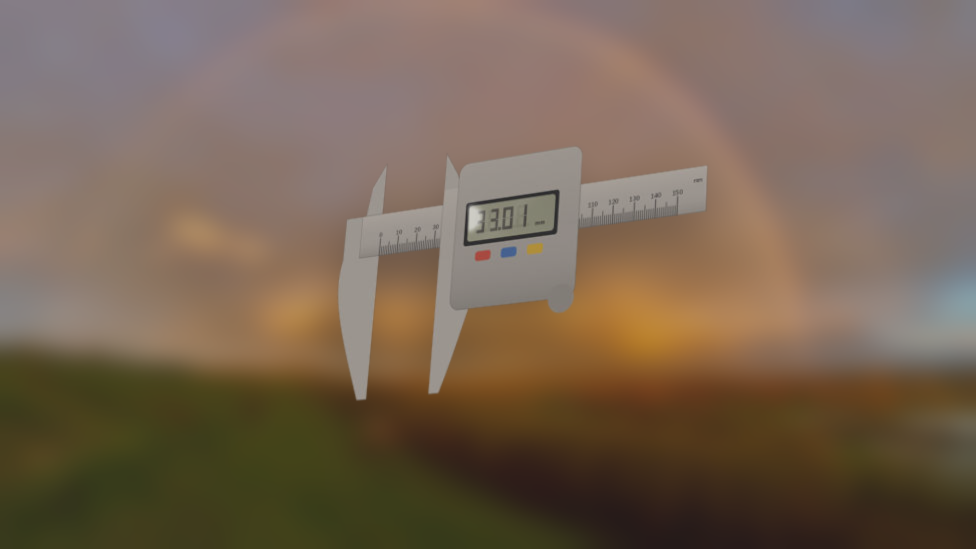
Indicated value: 33.01 mm
